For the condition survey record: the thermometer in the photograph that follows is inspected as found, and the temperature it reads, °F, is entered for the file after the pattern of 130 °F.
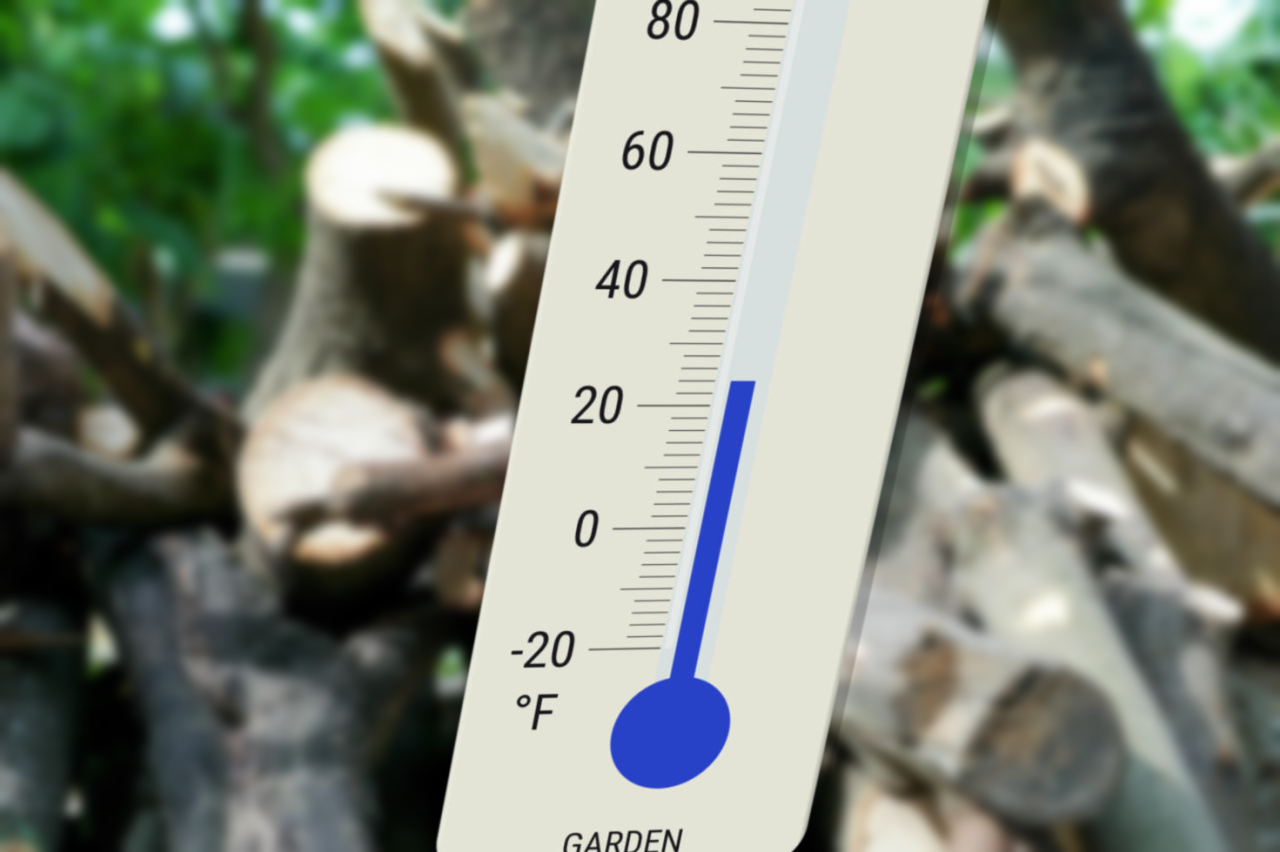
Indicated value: 24 °F
